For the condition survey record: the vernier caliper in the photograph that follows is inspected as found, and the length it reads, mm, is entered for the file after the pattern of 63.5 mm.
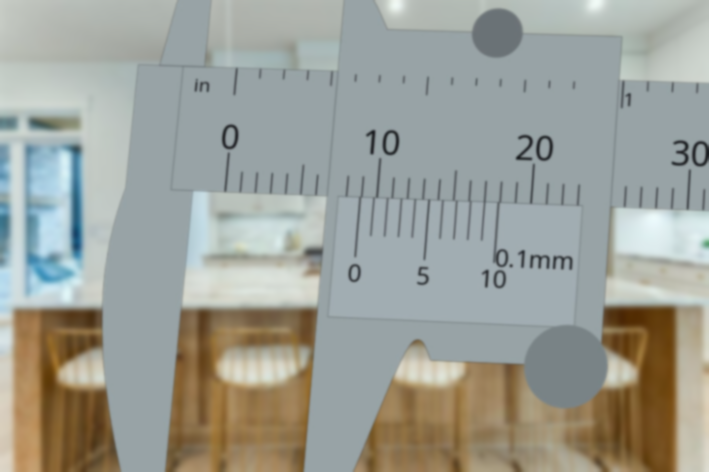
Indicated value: 8.9 mm
